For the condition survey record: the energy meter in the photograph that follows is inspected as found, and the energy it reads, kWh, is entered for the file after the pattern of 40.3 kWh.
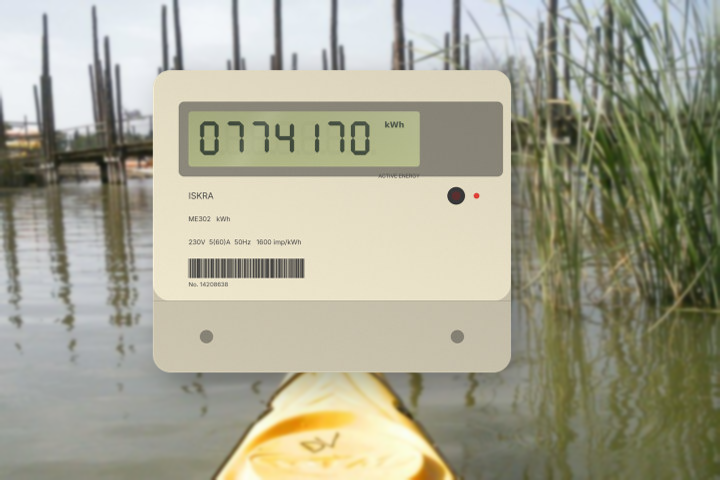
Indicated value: 774170 kWh
